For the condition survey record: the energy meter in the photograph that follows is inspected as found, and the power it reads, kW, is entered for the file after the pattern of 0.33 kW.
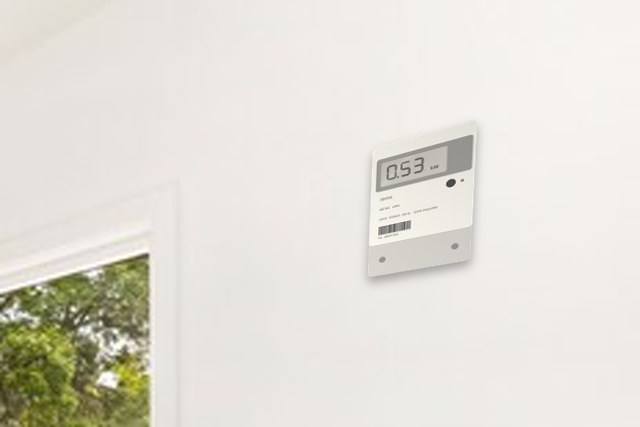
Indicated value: 0.53 kW
